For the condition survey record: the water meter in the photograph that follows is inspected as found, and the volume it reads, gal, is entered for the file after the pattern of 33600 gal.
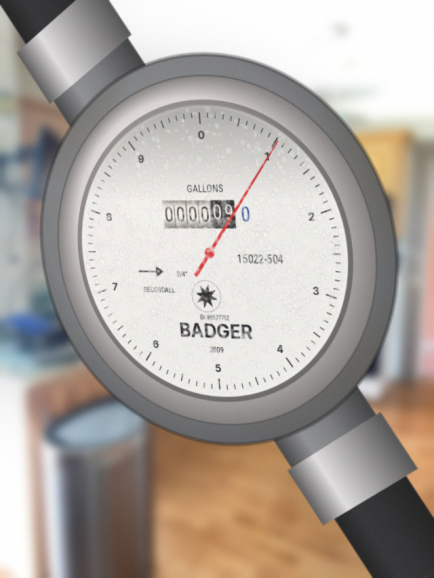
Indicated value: 91.0 gal
